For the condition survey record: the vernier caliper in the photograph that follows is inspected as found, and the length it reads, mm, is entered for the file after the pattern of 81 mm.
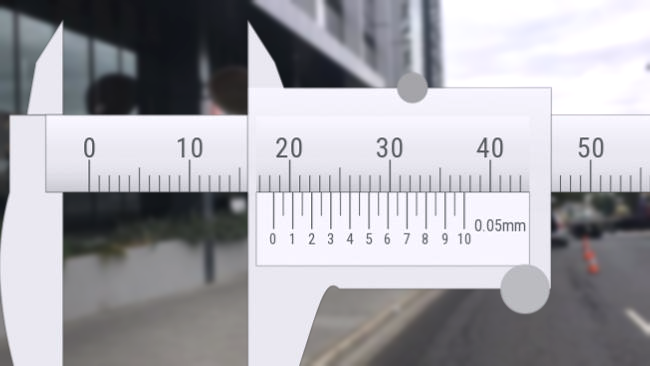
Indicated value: 18.4 mm
